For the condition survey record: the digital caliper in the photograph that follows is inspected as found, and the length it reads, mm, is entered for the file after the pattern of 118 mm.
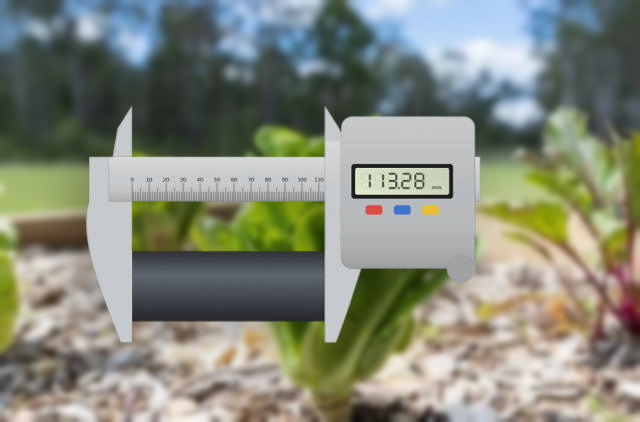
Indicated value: 113.28 mm
